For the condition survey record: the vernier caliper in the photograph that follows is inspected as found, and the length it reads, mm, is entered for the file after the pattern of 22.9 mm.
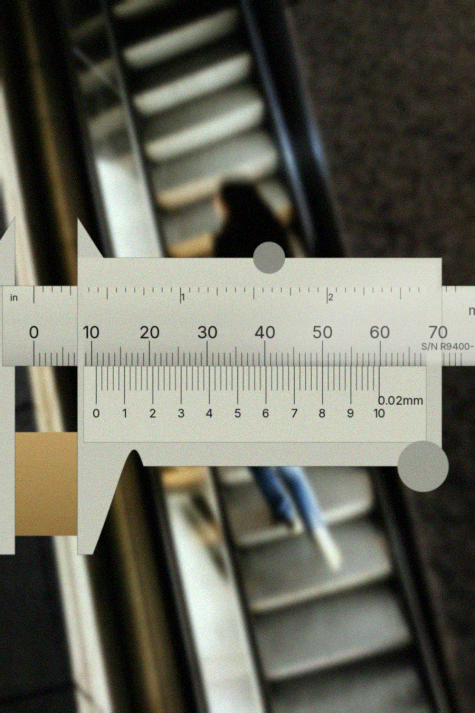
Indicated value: 10.8 mm
